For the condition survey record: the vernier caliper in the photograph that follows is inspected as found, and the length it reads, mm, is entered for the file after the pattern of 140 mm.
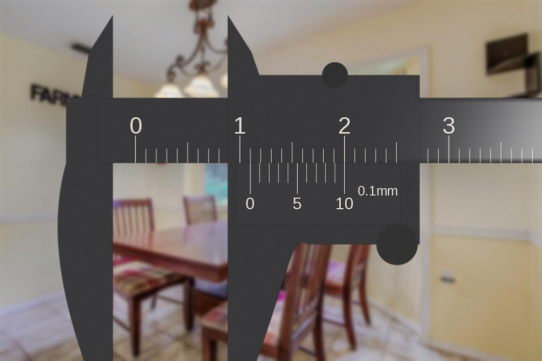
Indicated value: 11.0 mm
